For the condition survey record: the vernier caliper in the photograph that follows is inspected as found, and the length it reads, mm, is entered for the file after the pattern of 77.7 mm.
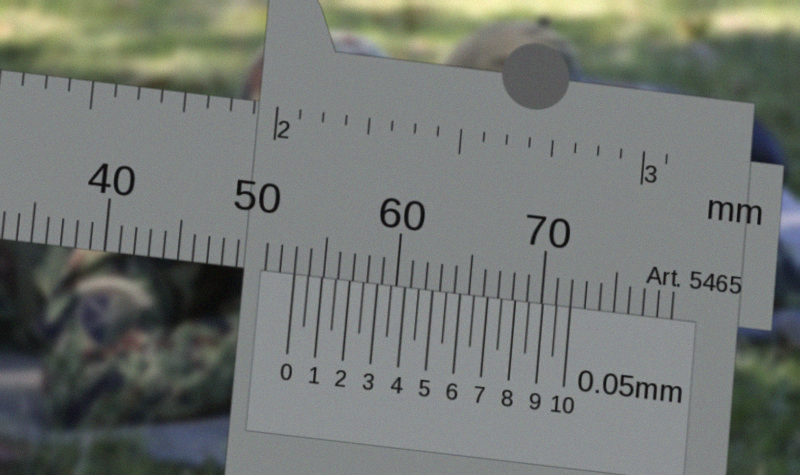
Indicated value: 53.0 mm
